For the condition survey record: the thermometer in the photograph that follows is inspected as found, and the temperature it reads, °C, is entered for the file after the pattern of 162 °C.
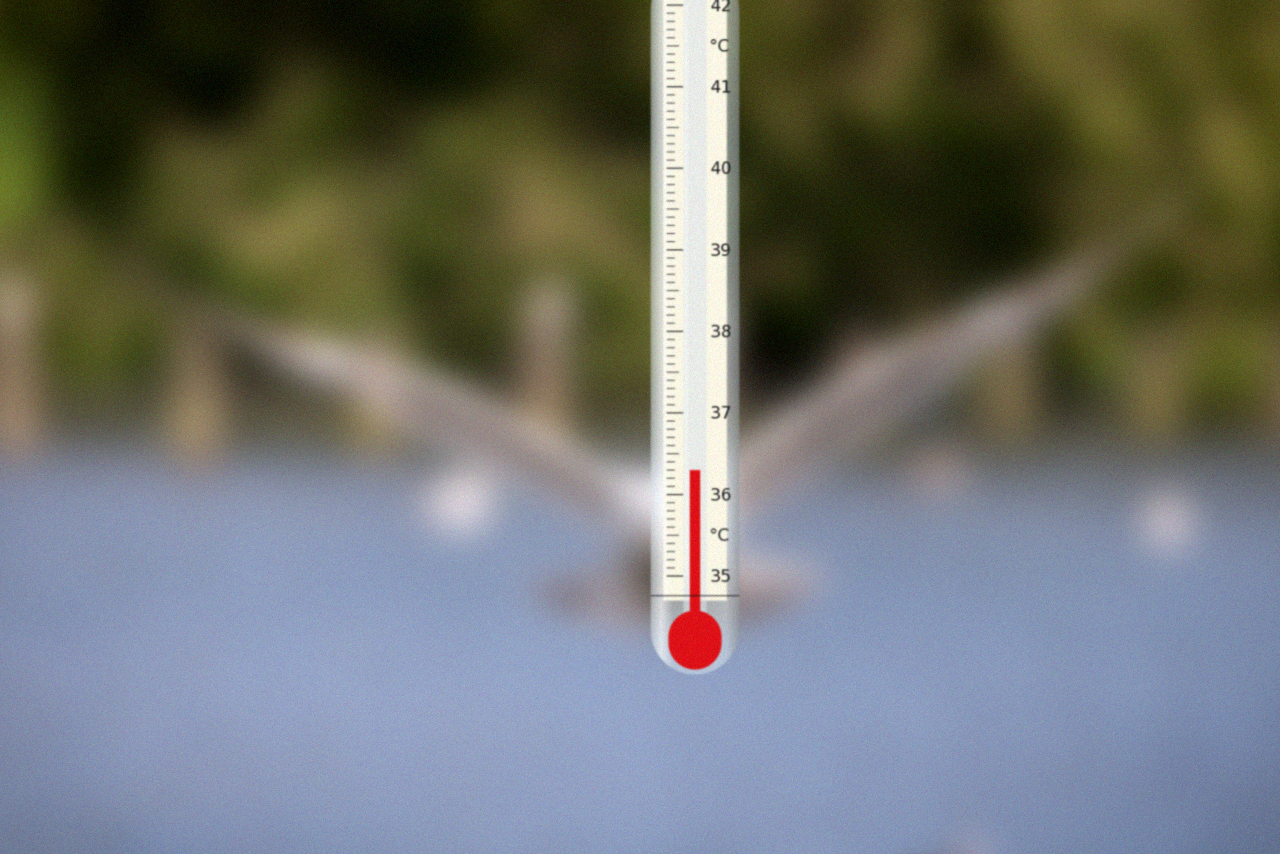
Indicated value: 36.3 °C
